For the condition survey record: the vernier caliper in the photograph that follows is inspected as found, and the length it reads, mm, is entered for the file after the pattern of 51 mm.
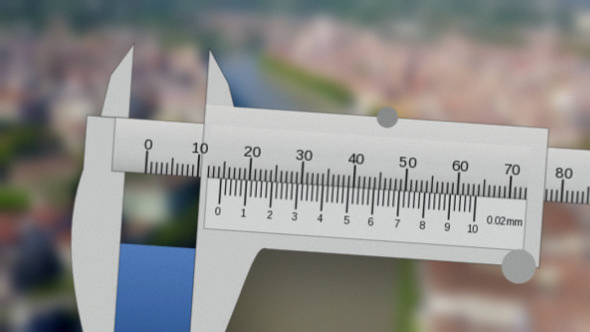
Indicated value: 14.5 mm
